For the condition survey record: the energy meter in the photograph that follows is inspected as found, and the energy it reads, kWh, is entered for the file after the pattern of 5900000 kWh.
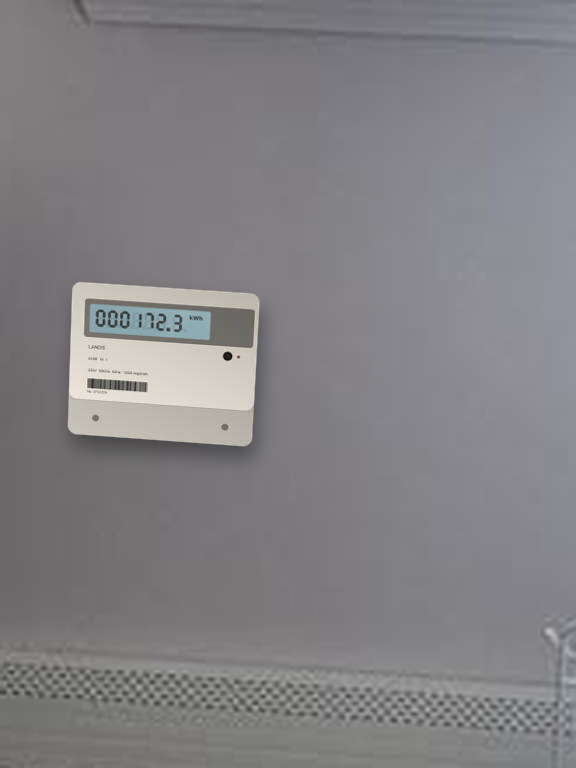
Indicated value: 172.3 kWh
